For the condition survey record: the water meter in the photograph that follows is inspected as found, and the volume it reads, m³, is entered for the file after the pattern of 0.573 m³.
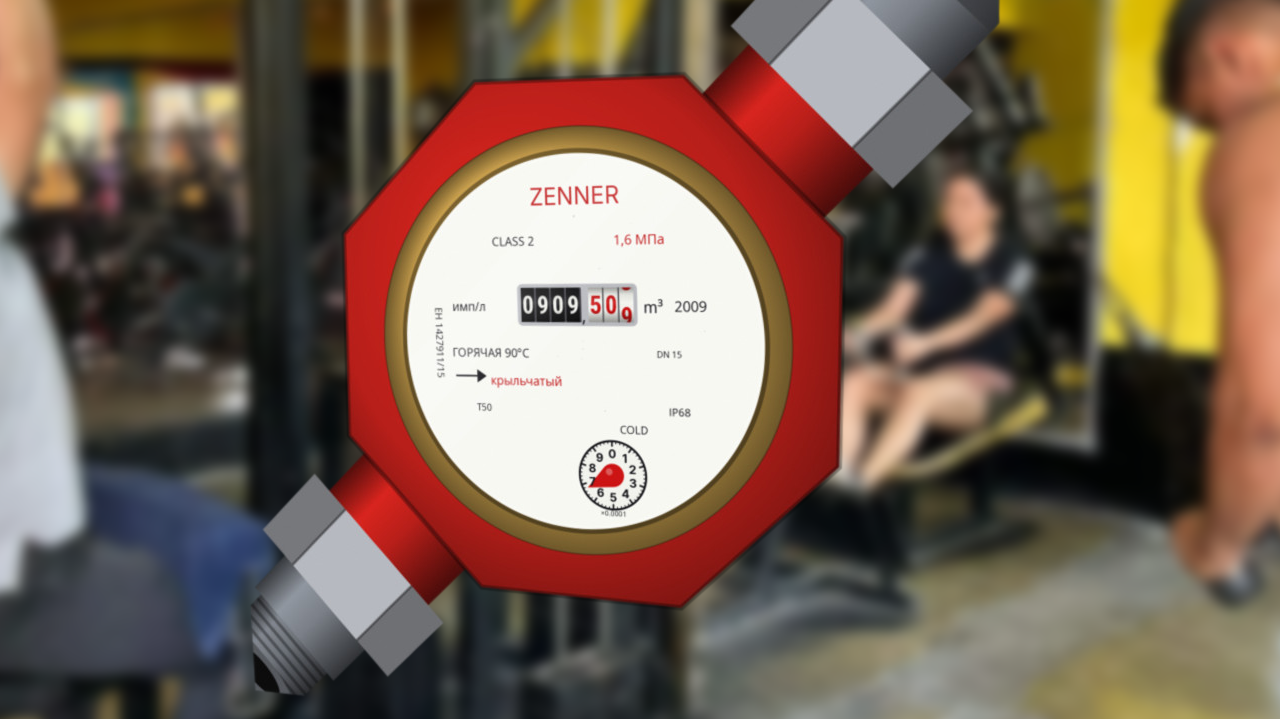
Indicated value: 909.5086 m³
